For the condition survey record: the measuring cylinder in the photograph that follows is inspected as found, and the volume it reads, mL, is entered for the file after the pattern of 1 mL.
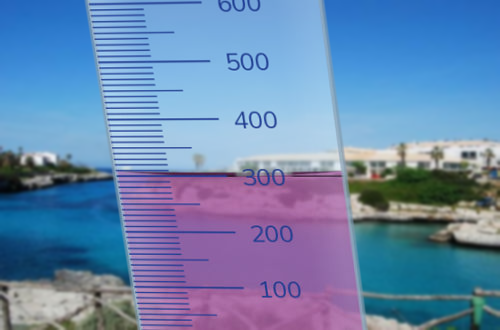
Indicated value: 300 mL
